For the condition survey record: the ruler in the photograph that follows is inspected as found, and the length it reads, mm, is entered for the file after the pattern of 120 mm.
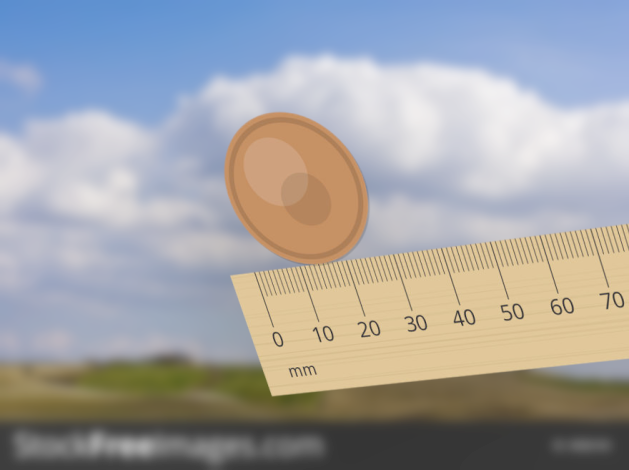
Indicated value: 29 mm
